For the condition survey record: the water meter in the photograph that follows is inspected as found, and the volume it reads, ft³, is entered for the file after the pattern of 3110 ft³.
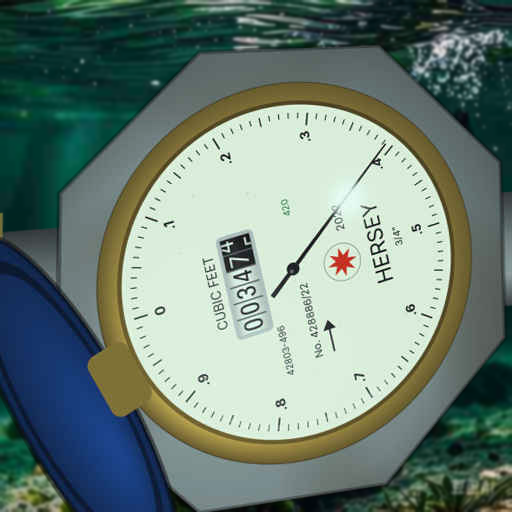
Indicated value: 3474.39 ft³
